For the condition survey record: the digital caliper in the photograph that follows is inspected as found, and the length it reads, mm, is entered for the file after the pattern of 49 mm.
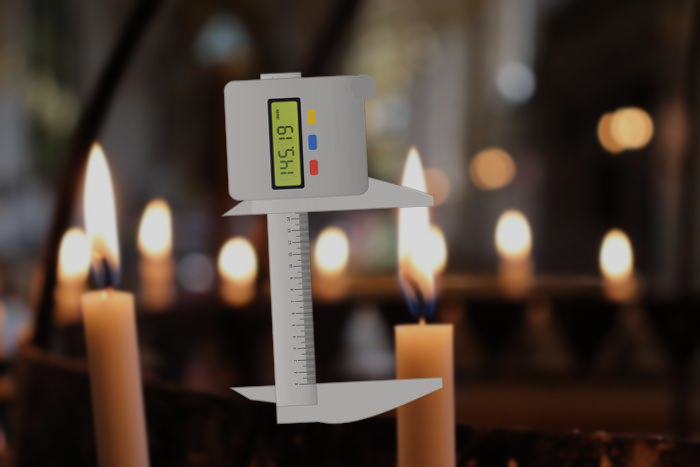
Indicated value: 145.19 mm
